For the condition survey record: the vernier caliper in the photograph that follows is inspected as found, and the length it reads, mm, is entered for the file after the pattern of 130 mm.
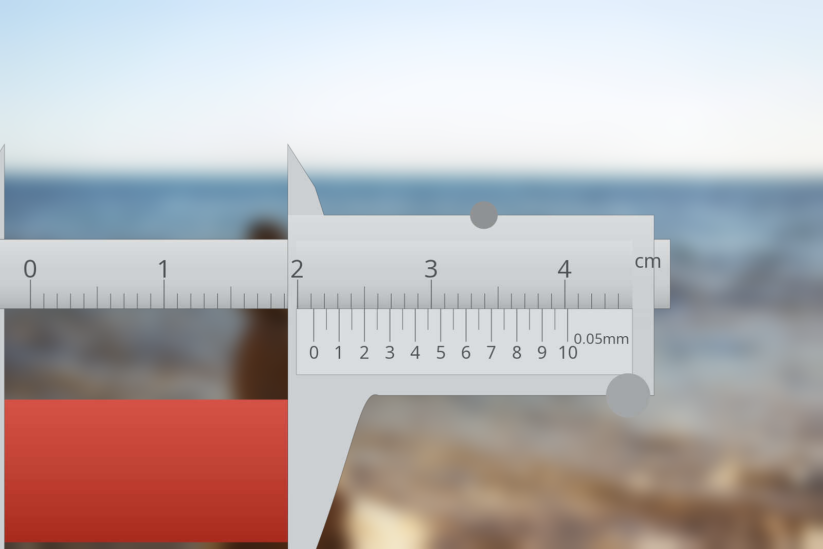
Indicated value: 21.2 mm
